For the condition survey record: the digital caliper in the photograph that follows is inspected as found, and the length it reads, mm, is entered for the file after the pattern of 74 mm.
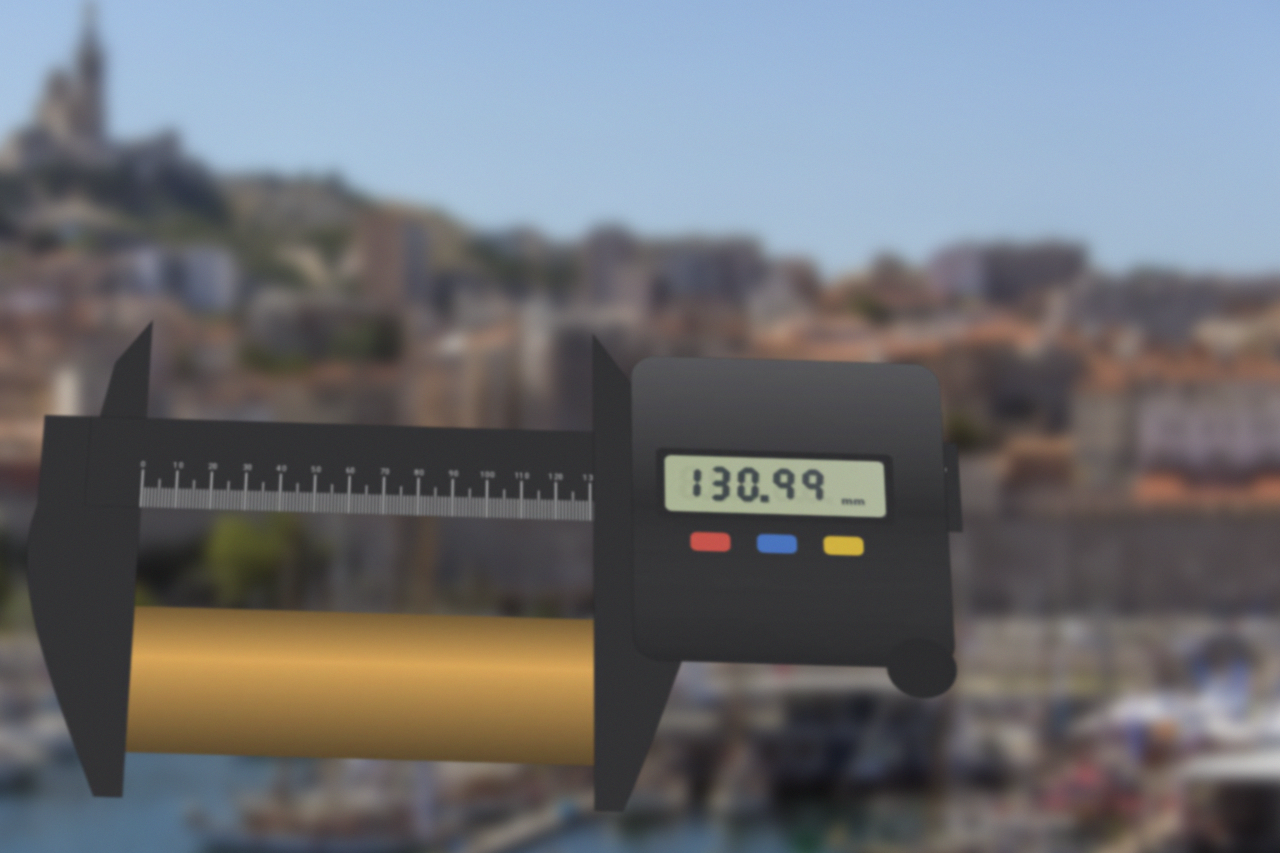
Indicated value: 130.99 mm
